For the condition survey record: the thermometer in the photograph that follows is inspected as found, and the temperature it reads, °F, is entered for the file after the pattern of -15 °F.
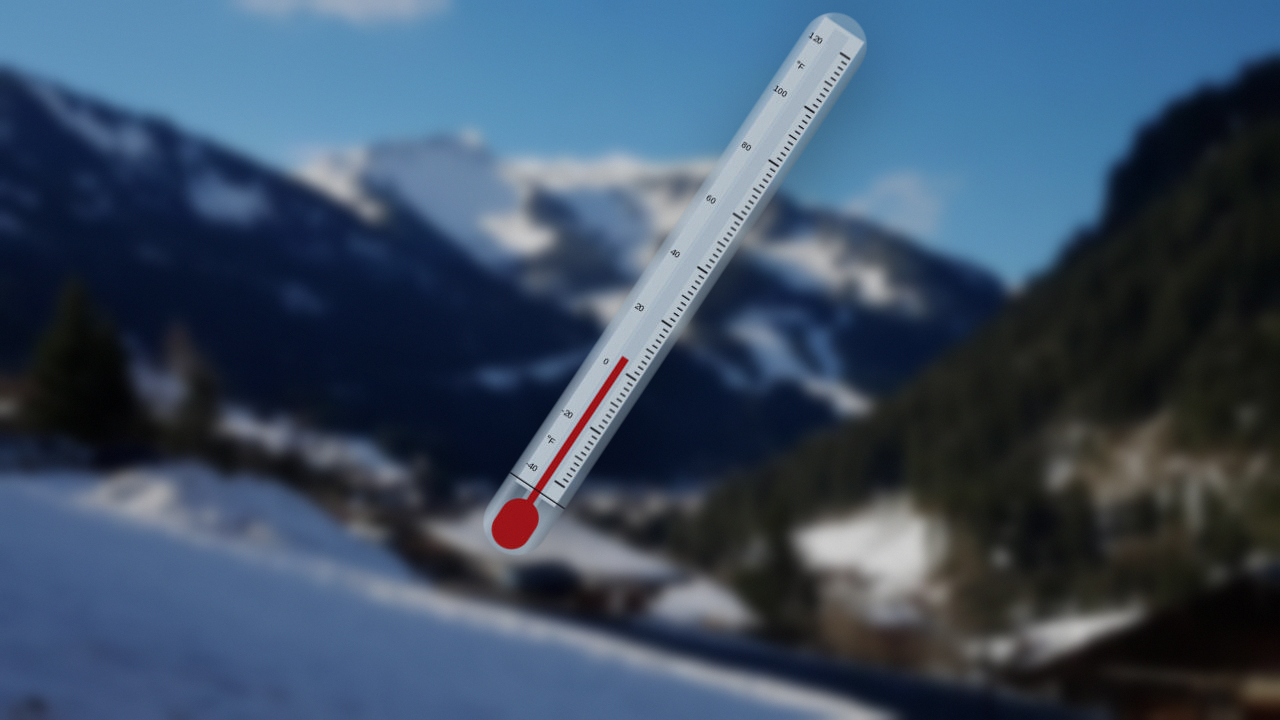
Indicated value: 4 °F
